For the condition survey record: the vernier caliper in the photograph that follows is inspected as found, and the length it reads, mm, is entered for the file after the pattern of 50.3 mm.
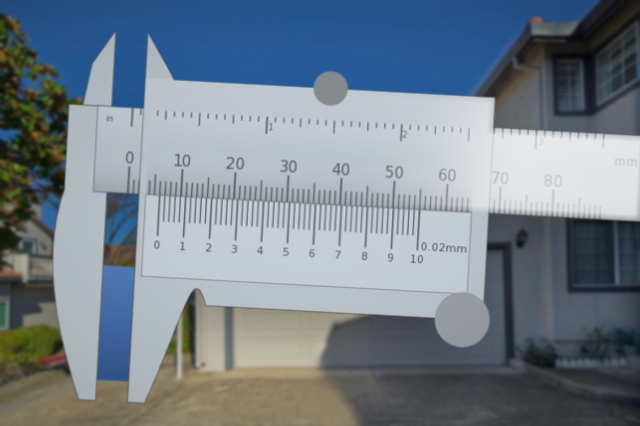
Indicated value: 6.0 mm
